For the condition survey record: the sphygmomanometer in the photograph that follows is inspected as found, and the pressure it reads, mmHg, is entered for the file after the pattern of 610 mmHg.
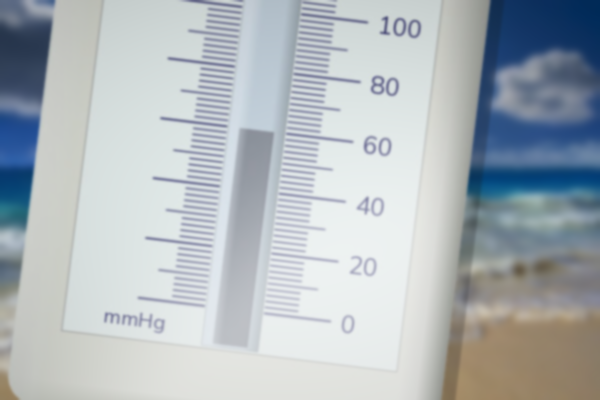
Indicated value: 60 mmHg
